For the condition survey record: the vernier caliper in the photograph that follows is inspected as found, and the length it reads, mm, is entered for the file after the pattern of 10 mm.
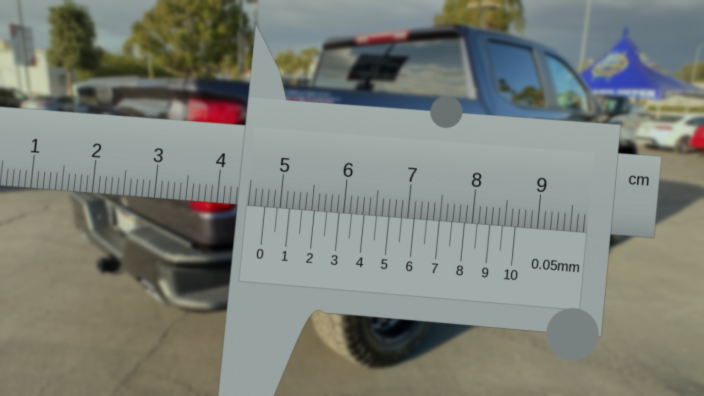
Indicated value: 47.6 mm
